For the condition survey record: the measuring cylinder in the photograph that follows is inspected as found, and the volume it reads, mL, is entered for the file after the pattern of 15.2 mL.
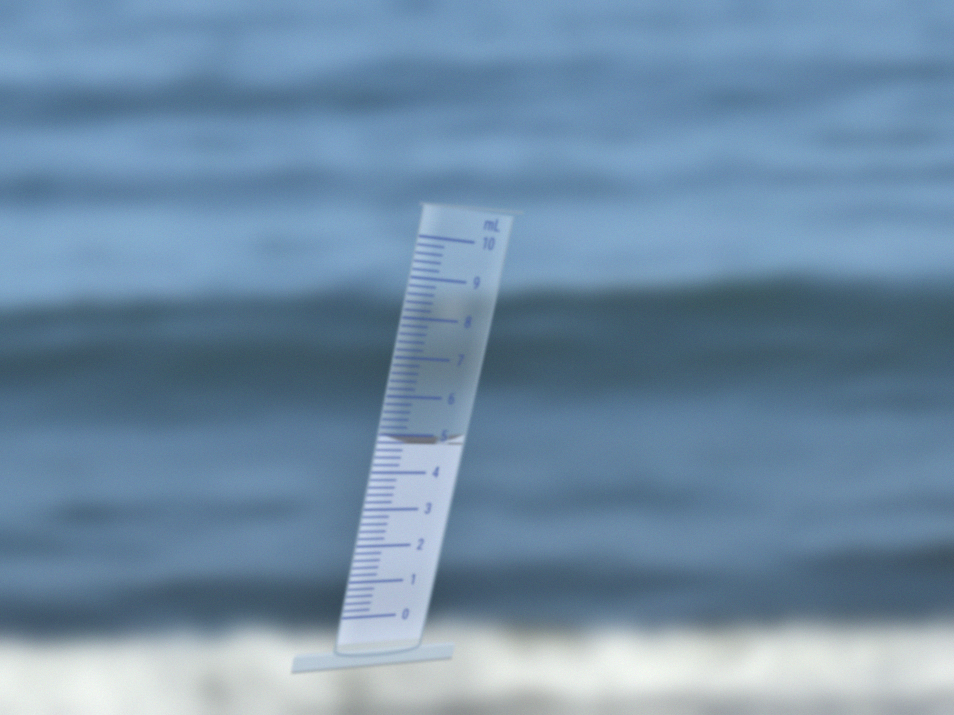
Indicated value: 4.8 mL
